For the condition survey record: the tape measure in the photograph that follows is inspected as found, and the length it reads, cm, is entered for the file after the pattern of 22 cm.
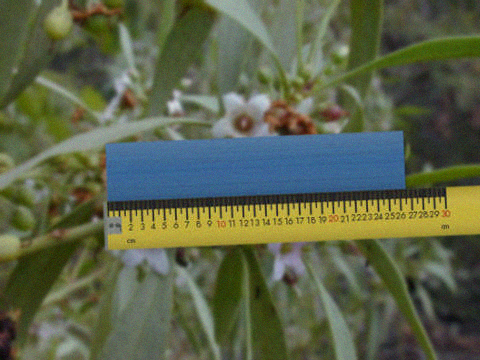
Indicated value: 26.5 cm
